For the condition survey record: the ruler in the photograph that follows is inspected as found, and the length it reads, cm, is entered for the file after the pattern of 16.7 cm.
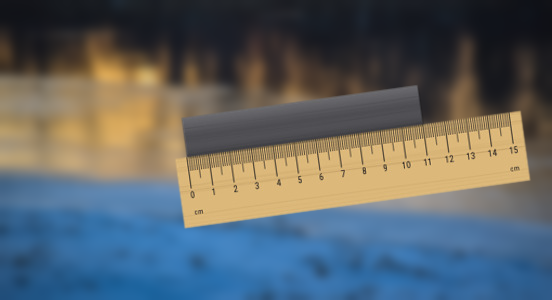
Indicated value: 11 cm
